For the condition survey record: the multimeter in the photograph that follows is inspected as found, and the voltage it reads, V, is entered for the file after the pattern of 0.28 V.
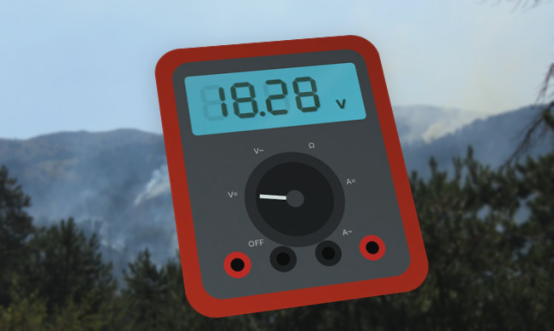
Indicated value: 18.28 V
